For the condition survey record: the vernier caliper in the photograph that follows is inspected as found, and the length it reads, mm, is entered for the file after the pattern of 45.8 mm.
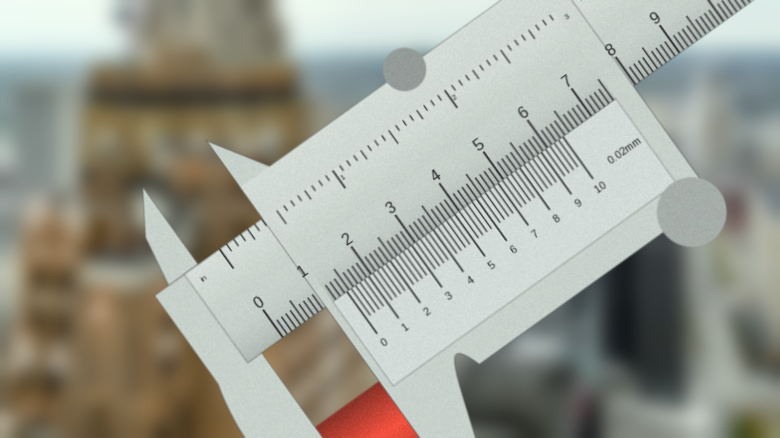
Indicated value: 14.5 mm
